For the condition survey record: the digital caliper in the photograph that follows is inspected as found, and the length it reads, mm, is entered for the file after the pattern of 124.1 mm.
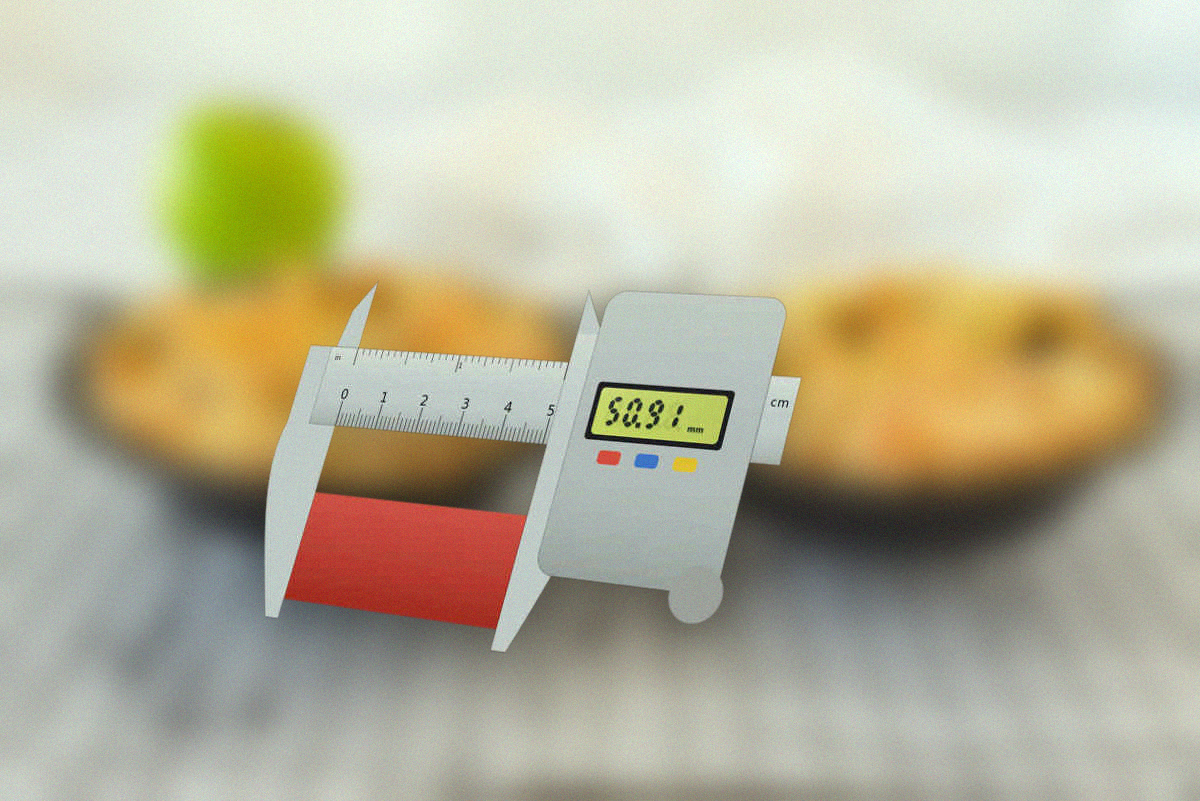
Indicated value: 50.91 mm
